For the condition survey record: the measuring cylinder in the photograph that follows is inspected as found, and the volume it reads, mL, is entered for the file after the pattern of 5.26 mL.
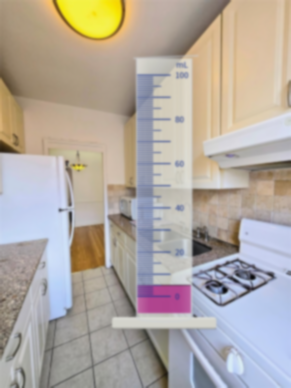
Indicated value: 5 mL
